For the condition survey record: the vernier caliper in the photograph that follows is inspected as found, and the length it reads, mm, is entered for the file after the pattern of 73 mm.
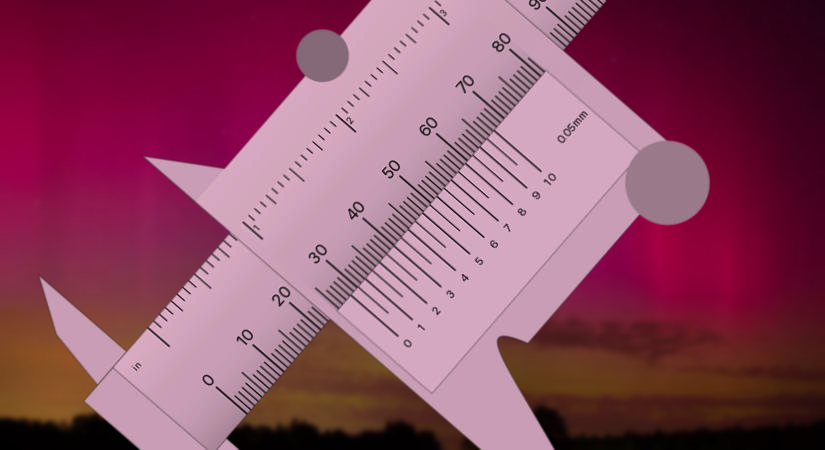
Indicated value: 28.2 mm
